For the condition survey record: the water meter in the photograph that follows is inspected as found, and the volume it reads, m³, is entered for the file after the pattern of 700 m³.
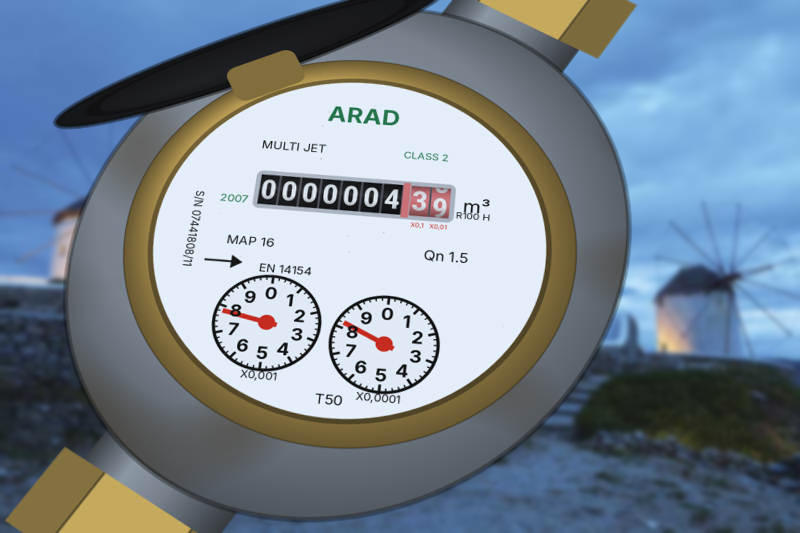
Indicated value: 4.3878 m³
